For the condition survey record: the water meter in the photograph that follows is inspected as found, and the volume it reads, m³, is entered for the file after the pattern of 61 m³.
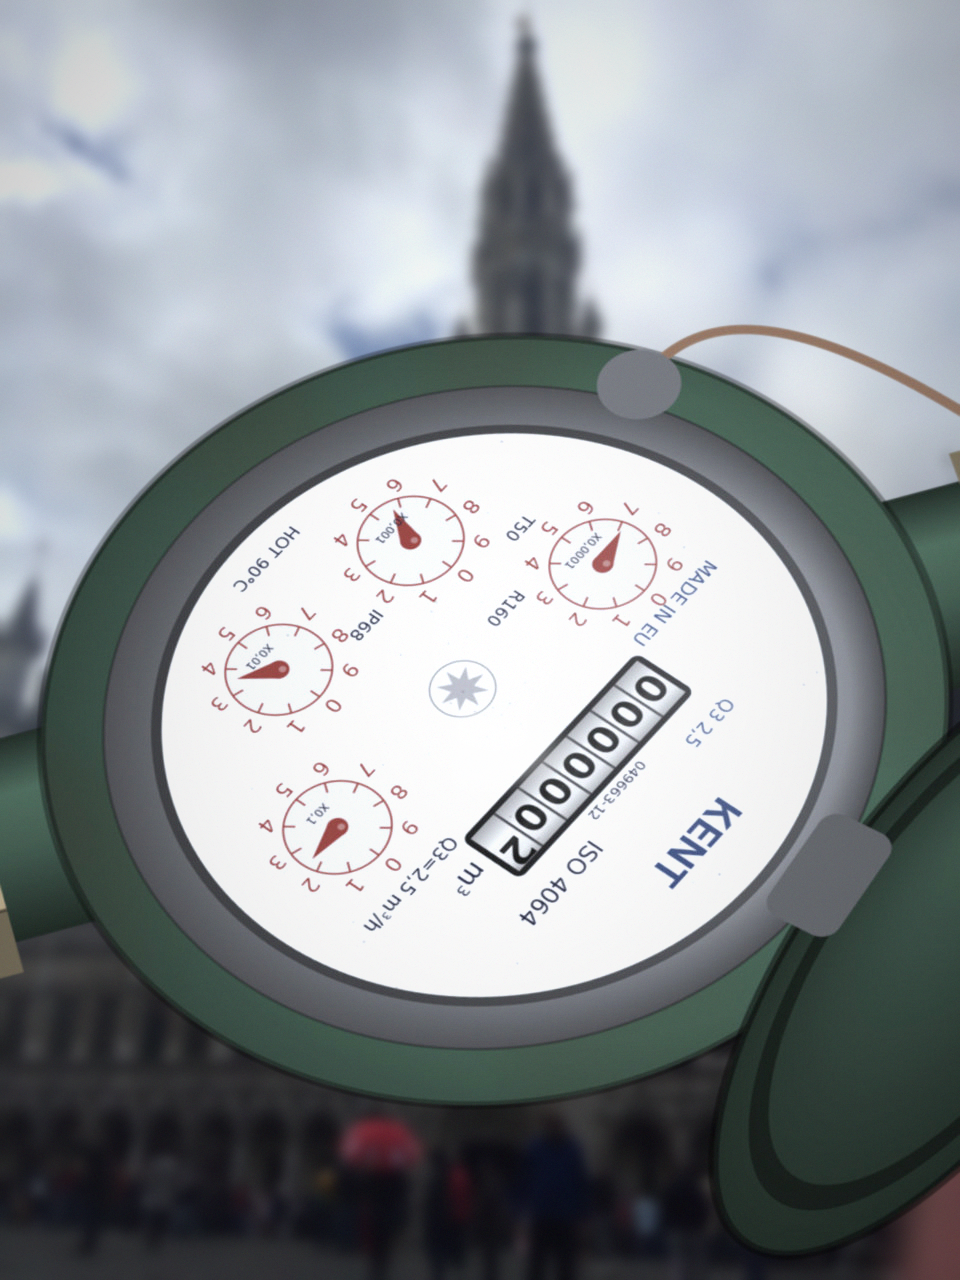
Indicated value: 2.2357 m³
